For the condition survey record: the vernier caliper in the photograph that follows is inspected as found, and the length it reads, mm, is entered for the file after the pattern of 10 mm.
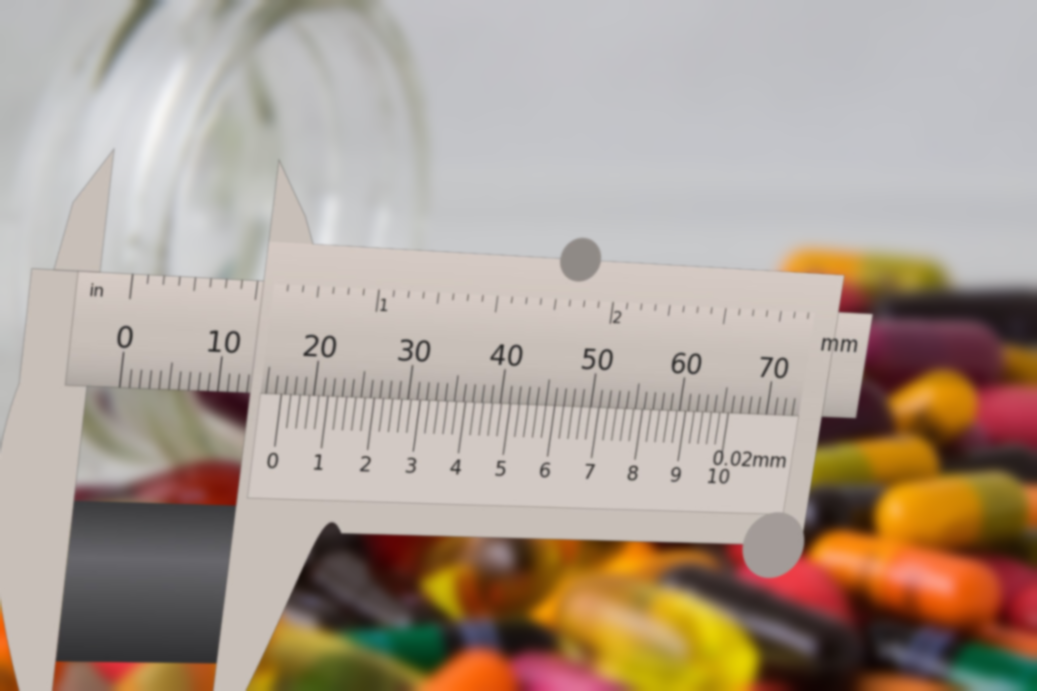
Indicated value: 16.6 mm
